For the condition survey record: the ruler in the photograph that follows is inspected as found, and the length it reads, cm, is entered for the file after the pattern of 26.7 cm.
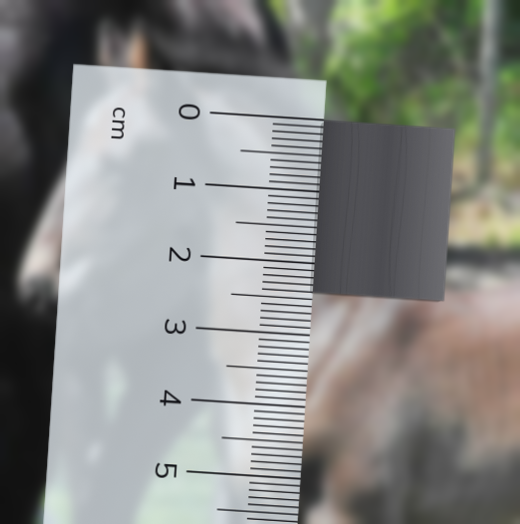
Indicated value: 2.4 cm
